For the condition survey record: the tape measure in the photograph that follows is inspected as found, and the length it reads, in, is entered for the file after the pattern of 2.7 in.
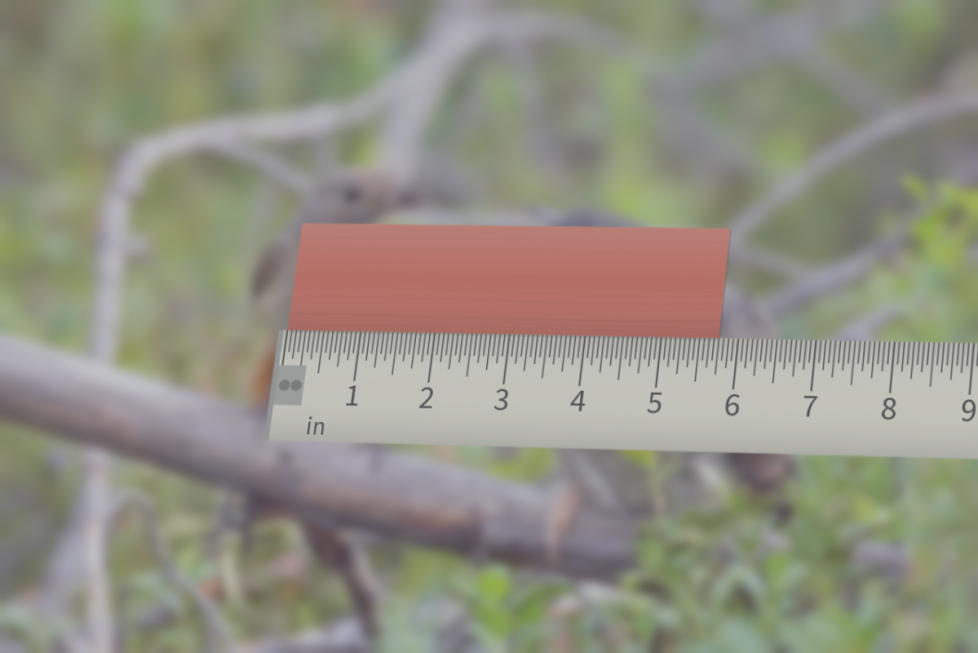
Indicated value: 5.75 in
